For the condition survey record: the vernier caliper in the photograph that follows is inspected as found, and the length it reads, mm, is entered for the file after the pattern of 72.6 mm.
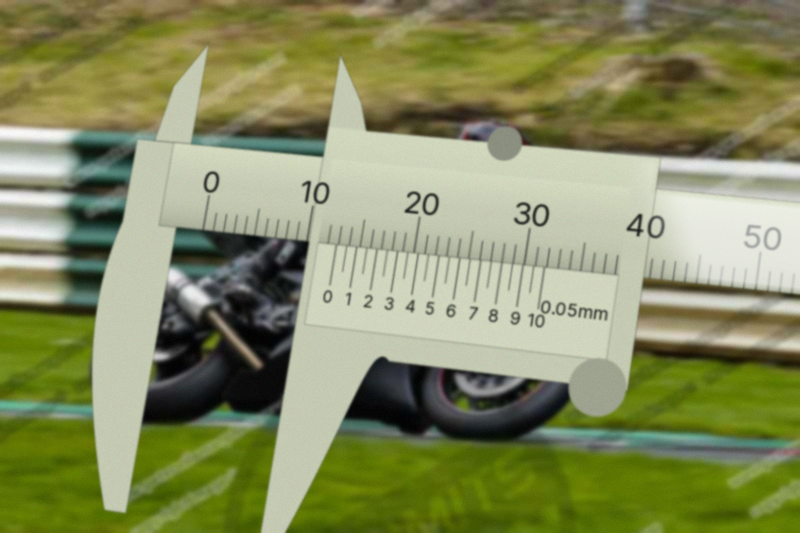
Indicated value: 12.8 mm
